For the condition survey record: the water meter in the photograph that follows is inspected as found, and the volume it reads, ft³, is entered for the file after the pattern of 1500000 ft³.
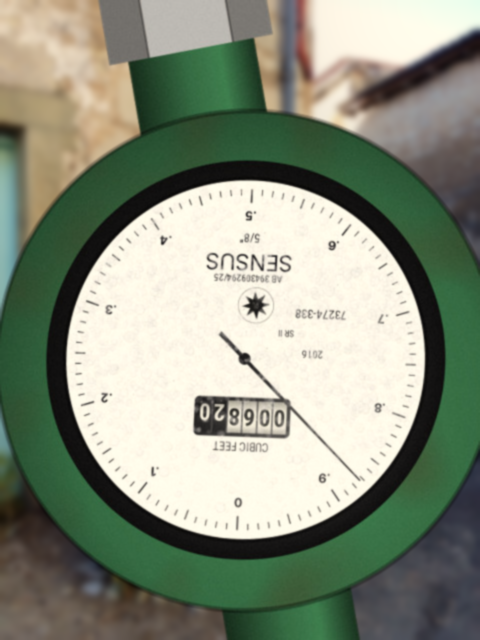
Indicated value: 6819.87 ft³
